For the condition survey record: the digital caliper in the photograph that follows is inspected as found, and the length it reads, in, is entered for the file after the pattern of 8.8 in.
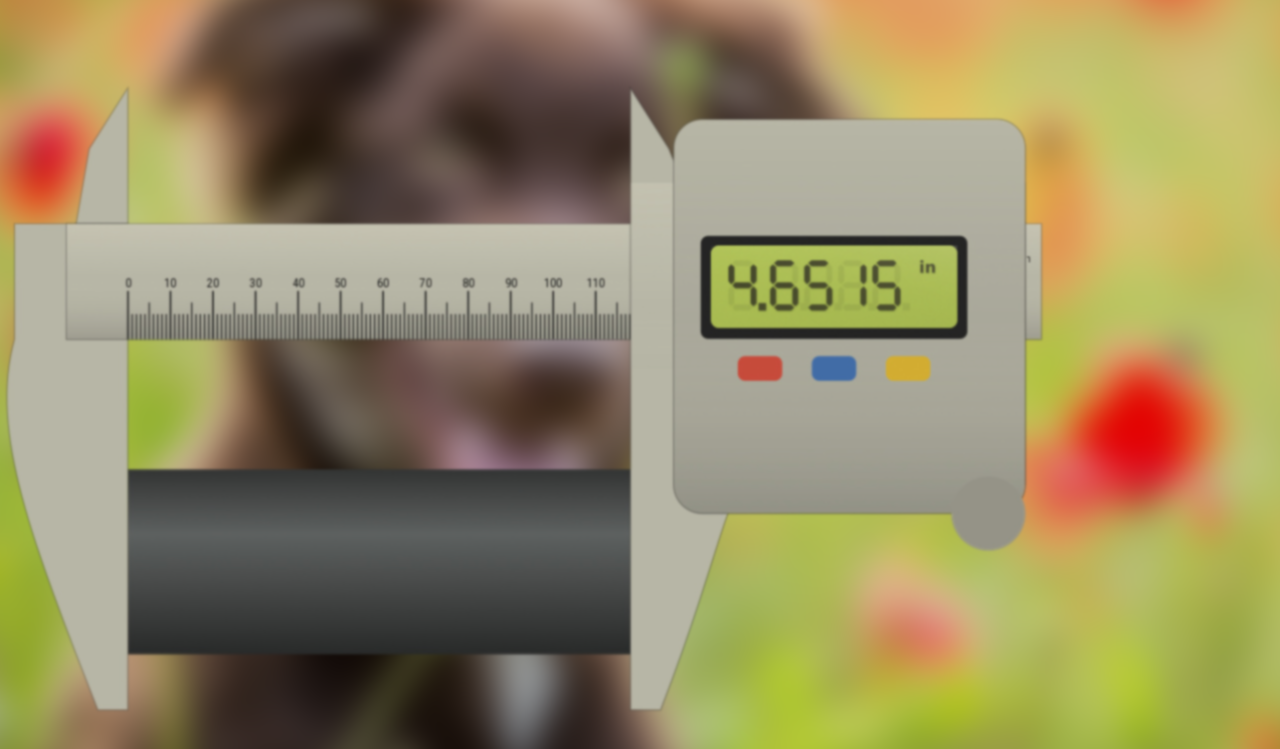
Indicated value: 4.6515 in
